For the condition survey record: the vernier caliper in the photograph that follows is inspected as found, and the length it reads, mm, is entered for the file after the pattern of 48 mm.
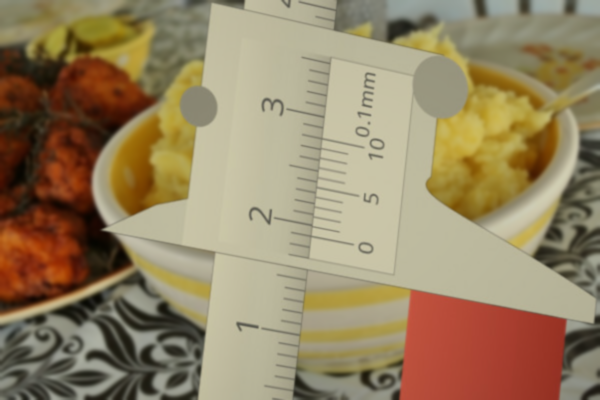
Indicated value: 19.0 mm
